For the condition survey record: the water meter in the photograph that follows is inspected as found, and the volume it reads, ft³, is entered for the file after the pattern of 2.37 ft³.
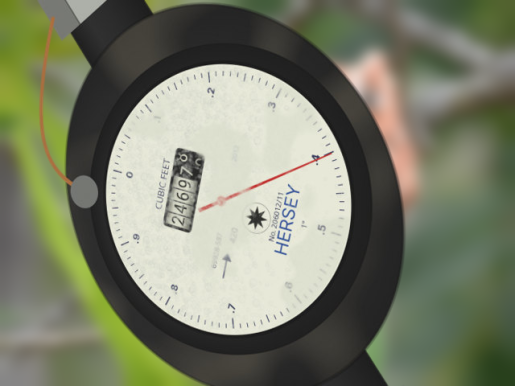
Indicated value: 246978.40 ft³
